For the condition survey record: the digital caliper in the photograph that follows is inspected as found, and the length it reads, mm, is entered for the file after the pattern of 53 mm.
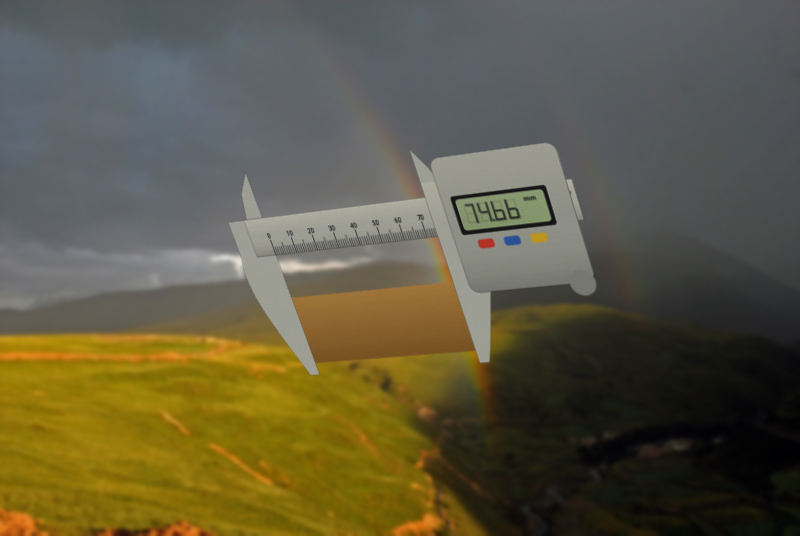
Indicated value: 74.66 mm
